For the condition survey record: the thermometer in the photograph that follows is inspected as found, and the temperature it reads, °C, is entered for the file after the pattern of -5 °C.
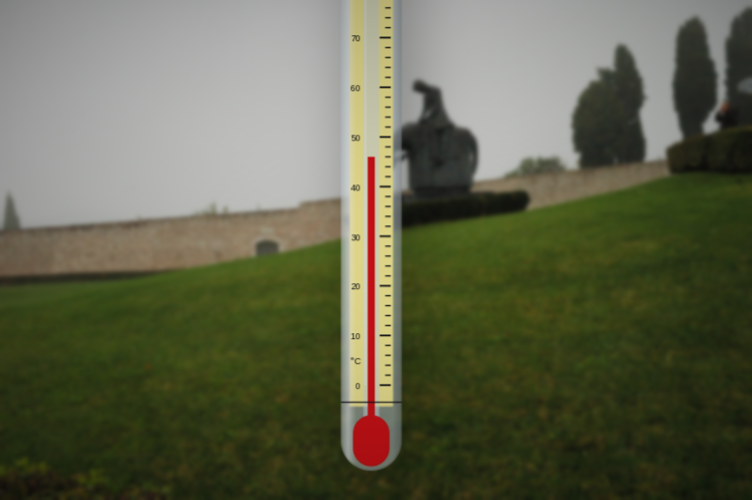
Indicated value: 46 °C
